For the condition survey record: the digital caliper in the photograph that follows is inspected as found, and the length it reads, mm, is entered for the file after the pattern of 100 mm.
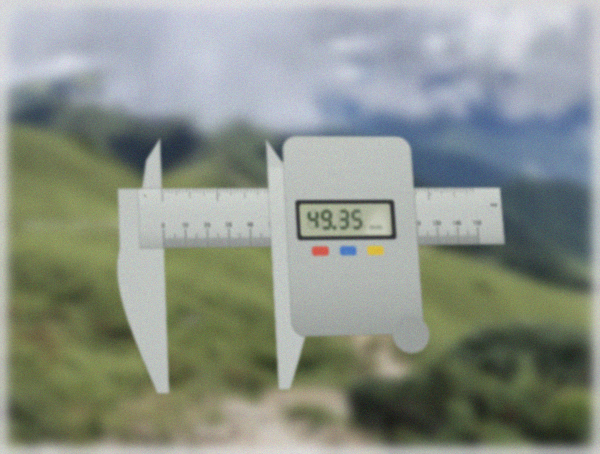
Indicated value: 49.35 mm
